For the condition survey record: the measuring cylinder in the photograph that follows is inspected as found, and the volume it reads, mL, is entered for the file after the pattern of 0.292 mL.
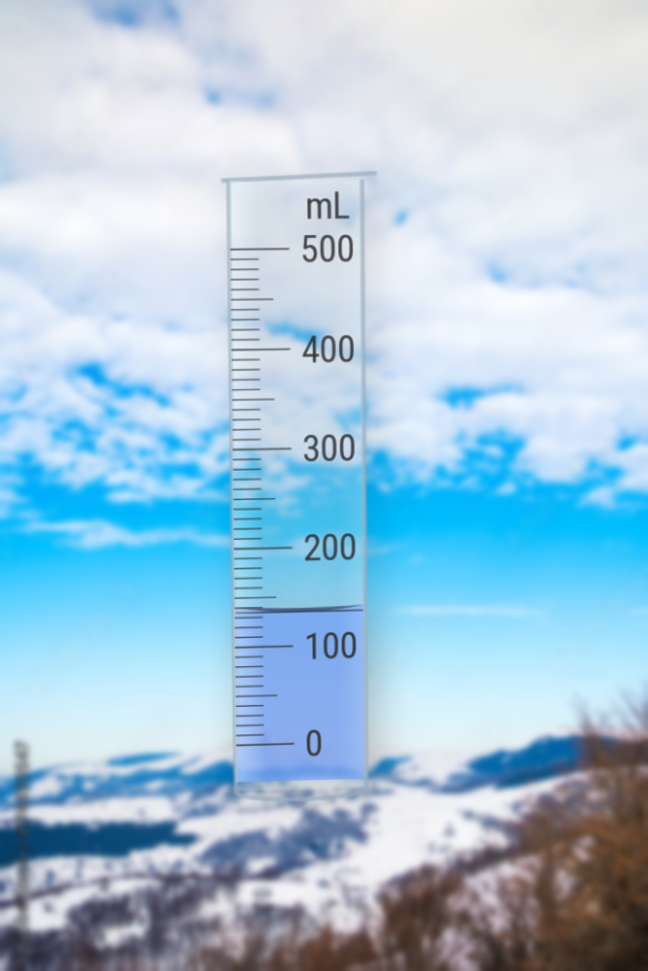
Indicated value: 135 mL
